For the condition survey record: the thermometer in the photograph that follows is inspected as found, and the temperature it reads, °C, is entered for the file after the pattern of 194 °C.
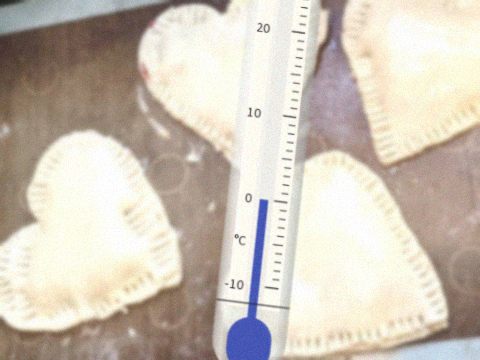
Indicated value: 0 °C
